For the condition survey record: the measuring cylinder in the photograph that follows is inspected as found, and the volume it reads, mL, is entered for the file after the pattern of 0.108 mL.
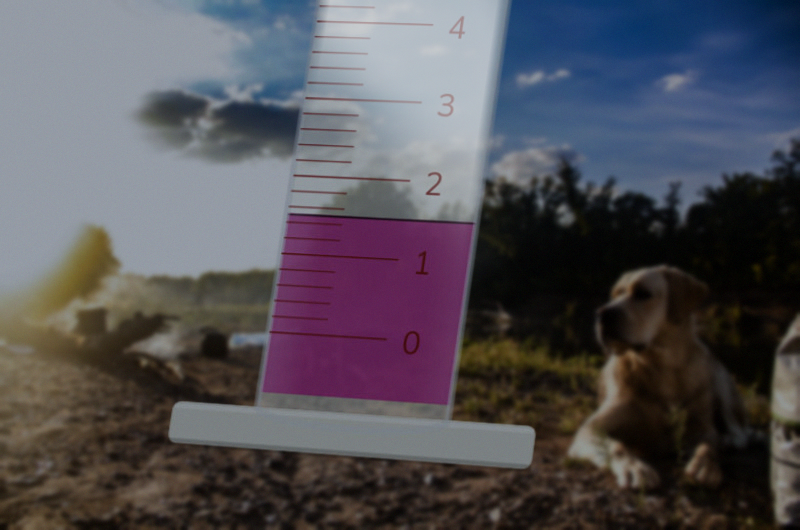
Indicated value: 1.5 mL
